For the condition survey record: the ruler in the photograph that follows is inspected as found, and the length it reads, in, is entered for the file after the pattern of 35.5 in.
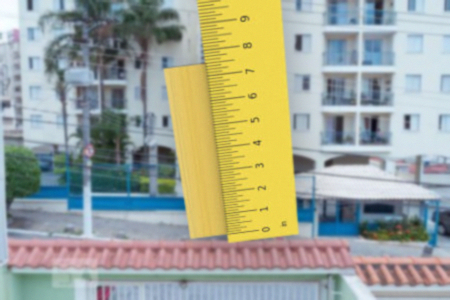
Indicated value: 7.5 in
